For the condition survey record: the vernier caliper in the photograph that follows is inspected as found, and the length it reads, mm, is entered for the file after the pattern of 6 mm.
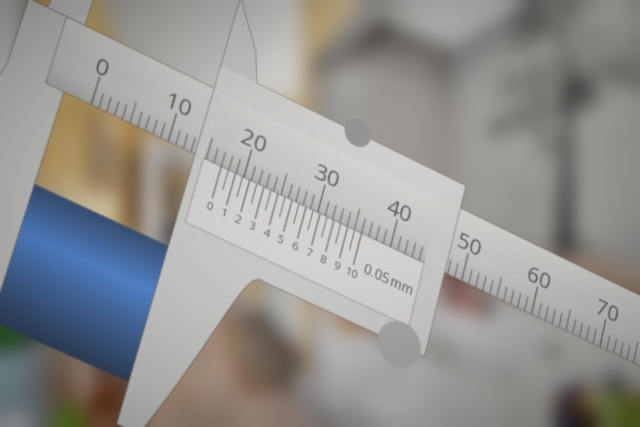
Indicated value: 17.0 mm
